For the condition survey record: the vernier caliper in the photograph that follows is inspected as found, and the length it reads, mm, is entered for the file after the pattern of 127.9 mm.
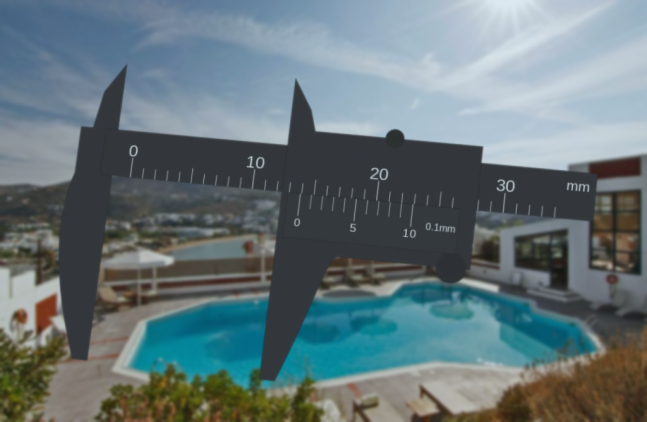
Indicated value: 13.9 mm
